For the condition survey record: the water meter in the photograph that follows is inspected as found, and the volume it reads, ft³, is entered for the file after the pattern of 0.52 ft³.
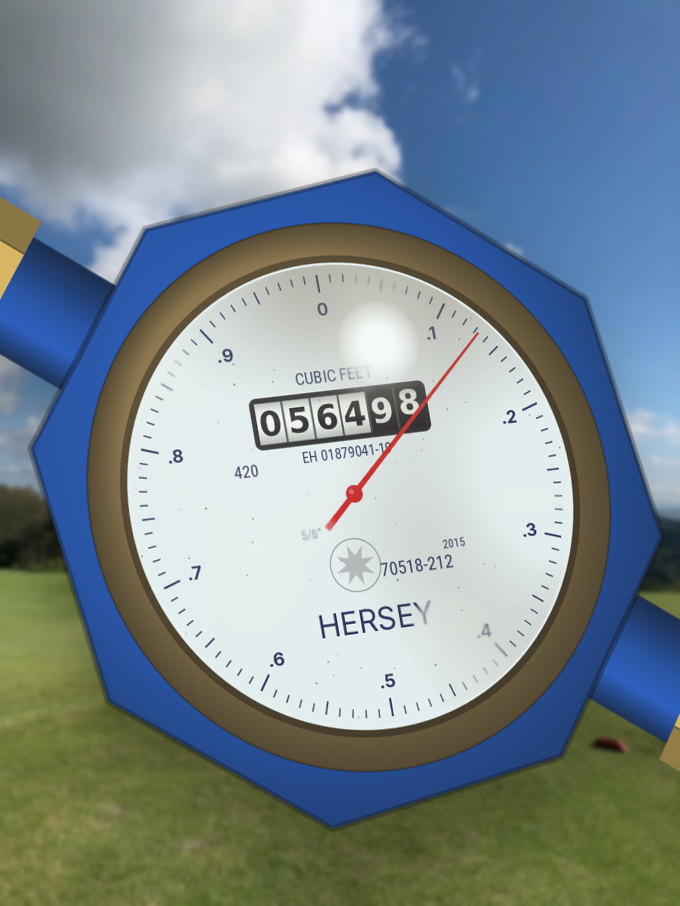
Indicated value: 56498.13 ft³
